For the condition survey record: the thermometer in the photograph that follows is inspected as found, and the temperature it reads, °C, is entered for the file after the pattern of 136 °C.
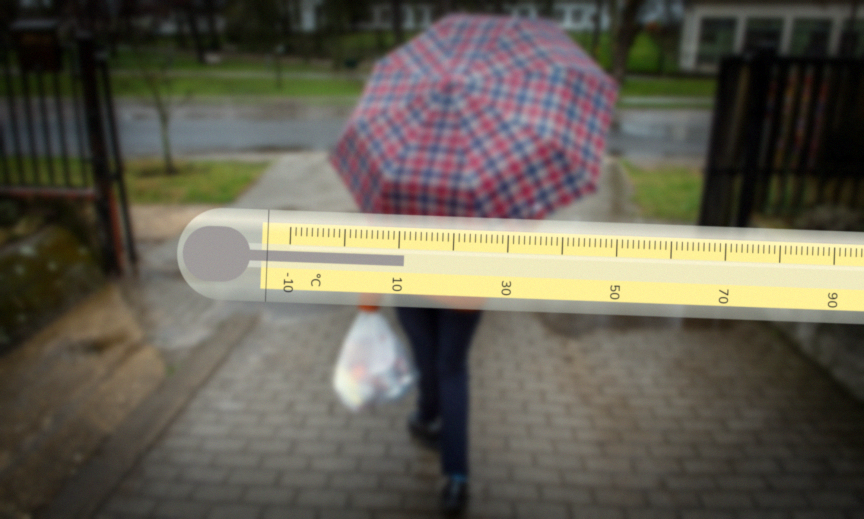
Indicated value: 11 °C
